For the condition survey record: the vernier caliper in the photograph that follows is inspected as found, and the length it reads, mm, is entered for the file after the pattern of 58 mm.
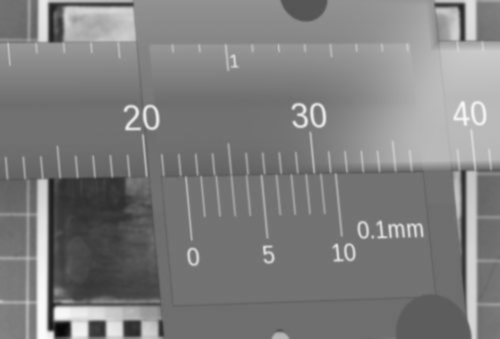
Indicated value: 22.3 mm
